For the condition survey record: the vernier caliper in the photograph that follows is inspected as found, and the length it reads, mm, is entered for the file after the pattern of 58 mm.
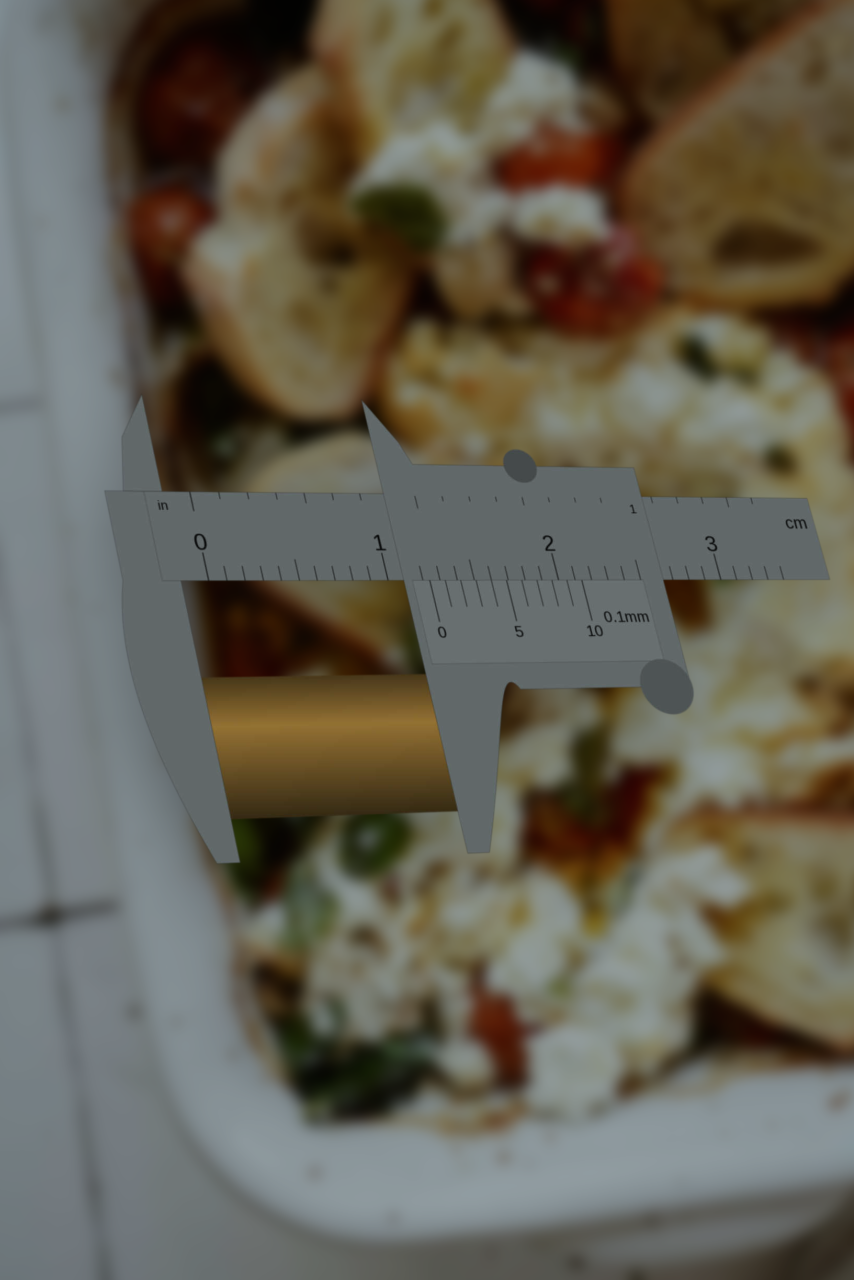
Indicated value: 12.4 mm
